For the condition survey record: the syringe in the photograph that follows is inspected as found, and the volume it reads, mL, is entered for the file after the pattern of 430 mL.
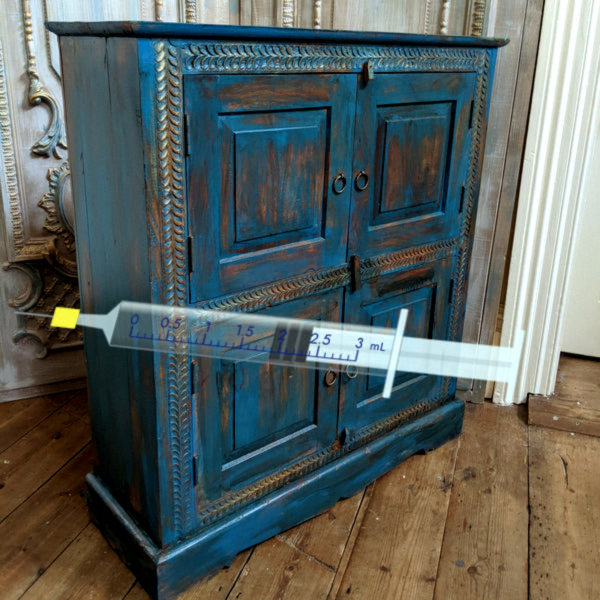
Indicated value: 1.9 mL
